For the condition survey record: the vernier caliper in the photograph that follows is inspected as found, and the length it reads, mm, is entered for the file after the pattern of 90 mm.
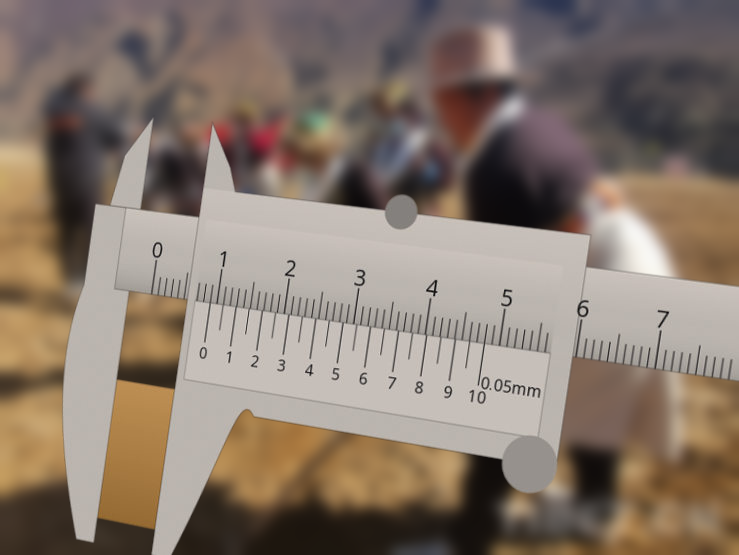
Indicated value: 9.0 mm
